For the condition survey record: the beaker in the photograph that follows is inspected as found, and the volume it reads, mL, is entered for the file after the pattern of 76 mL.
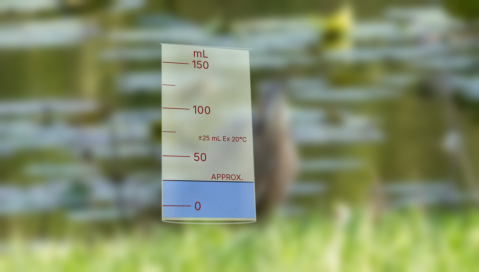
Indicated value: 25 mL
